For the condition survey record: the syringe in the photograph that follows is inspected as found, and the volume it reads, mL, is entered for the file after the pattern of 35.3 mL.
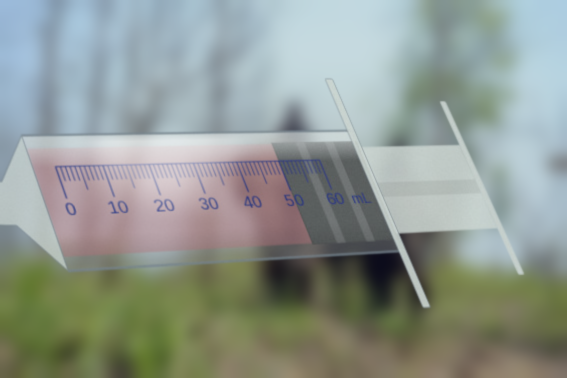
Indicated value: 50 mL
